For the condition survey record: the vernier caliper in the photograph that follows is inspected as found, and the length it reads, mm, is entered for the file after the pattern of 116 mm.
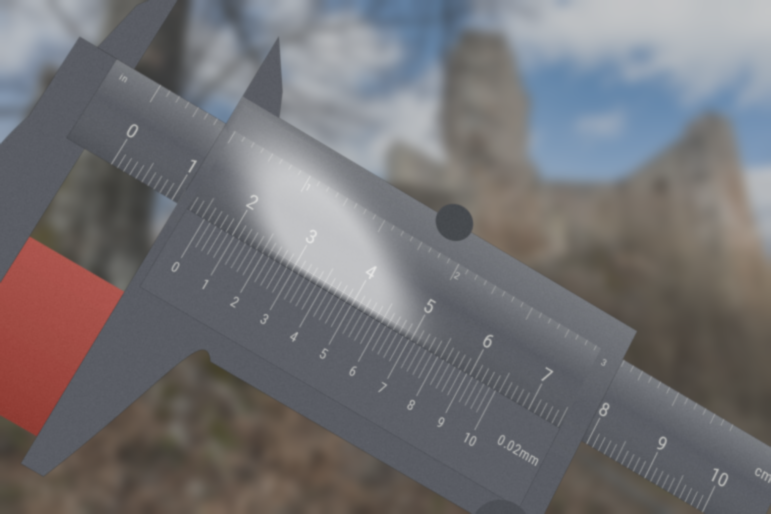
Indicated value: 15.4 mm
